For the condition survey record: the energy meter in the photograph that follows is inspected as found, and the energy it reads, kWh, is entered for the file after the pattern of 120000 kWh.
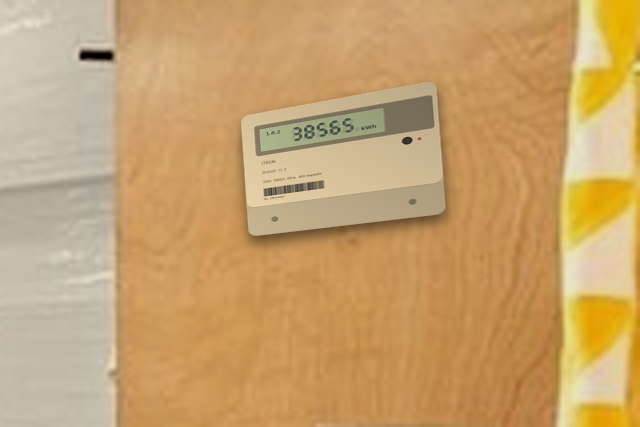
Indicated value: 38565 kWh
